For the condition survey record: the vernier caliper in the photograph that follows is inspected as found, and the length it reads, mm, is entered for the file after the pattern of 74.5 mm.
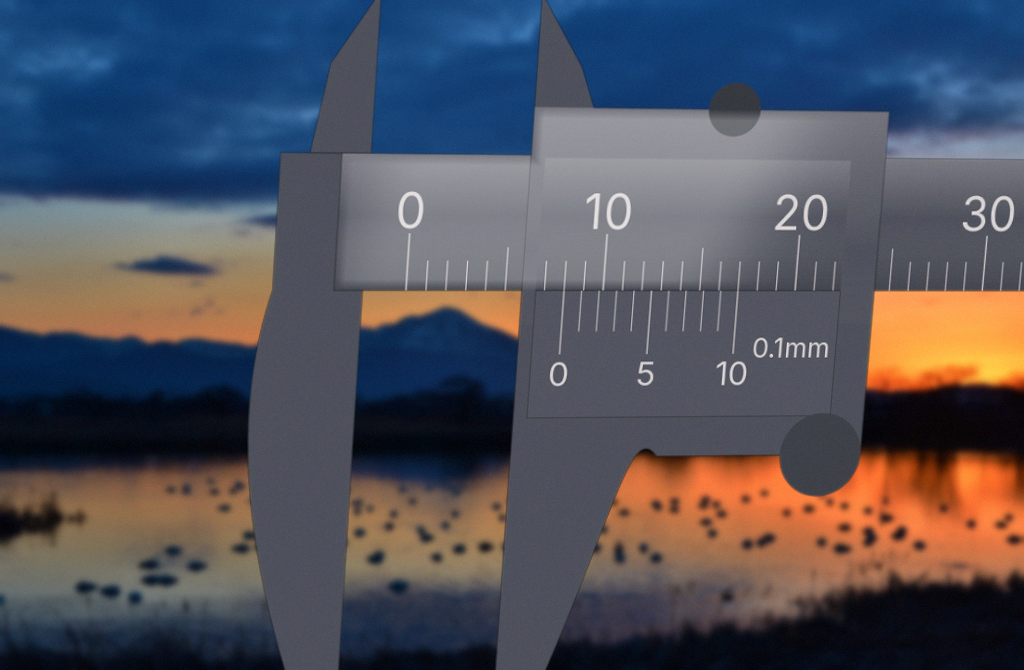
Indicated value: 8.0 mm
